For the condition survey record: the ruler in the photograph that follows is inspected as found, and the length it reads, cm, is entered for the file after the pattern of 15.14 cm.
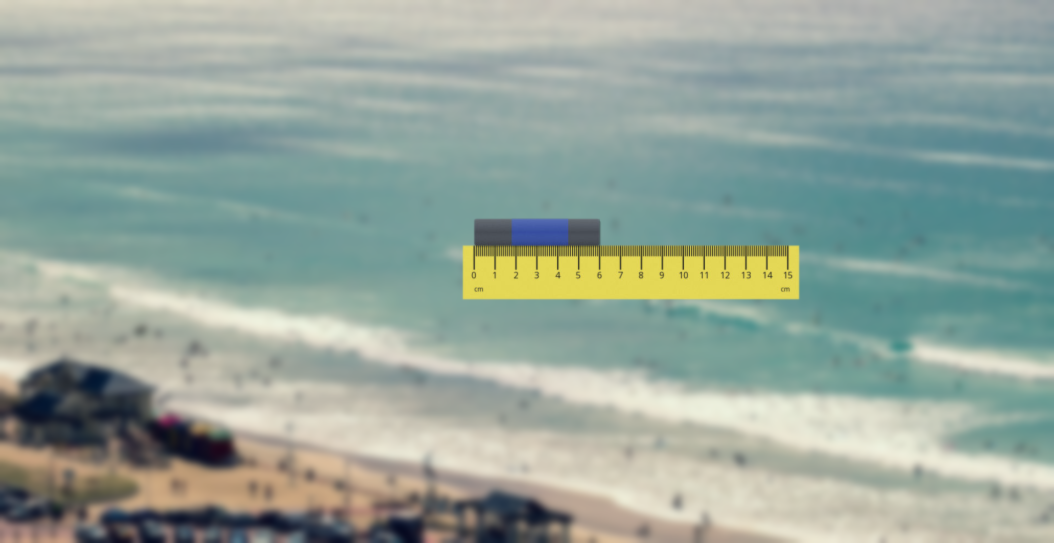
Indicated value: 6 cm
